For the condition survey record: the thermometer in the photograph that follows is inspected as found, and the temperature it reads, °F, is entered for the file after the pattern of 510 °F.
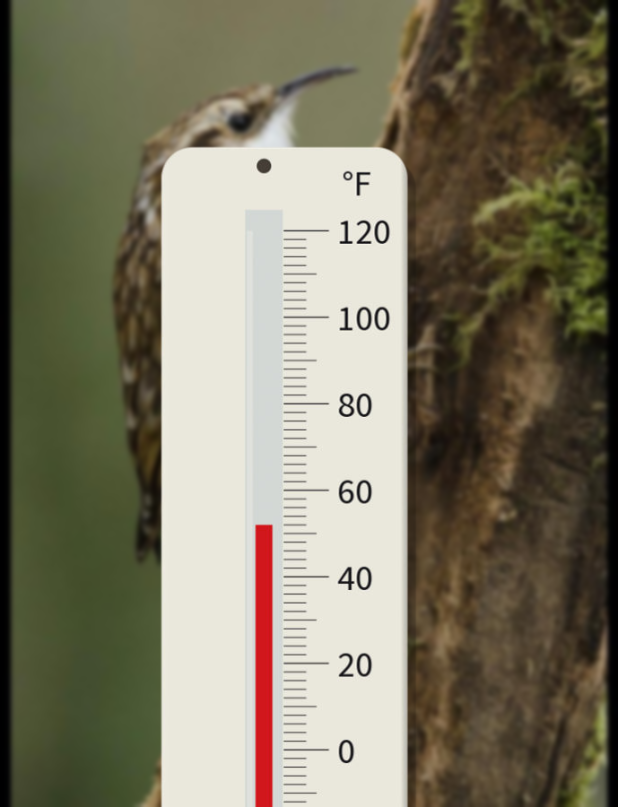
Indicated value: 52 °F
